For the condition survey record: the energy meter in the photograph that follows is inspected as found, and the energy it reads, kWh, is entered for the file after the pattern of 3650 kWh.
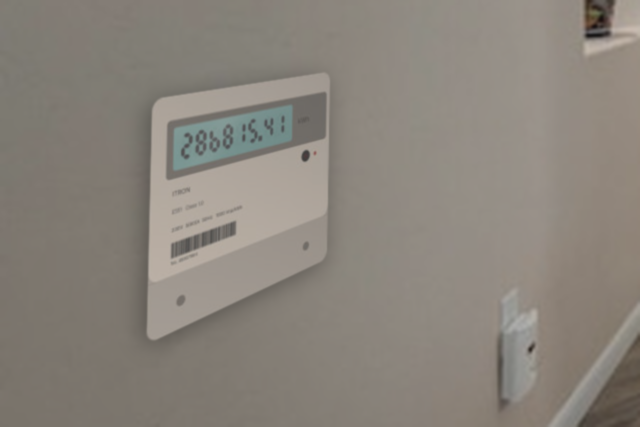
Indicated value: 286815.41 kWh
